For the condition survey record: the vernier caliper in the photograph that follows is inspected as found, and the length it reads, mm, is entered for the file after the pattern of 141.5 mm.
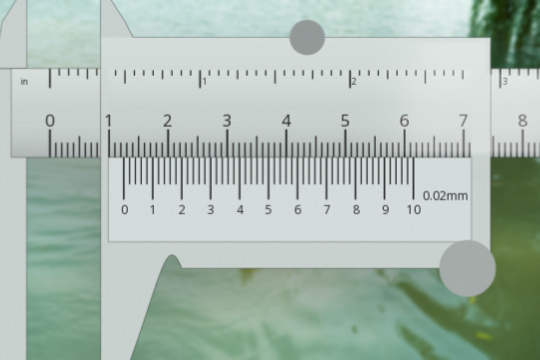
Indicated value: 12.5 mm
